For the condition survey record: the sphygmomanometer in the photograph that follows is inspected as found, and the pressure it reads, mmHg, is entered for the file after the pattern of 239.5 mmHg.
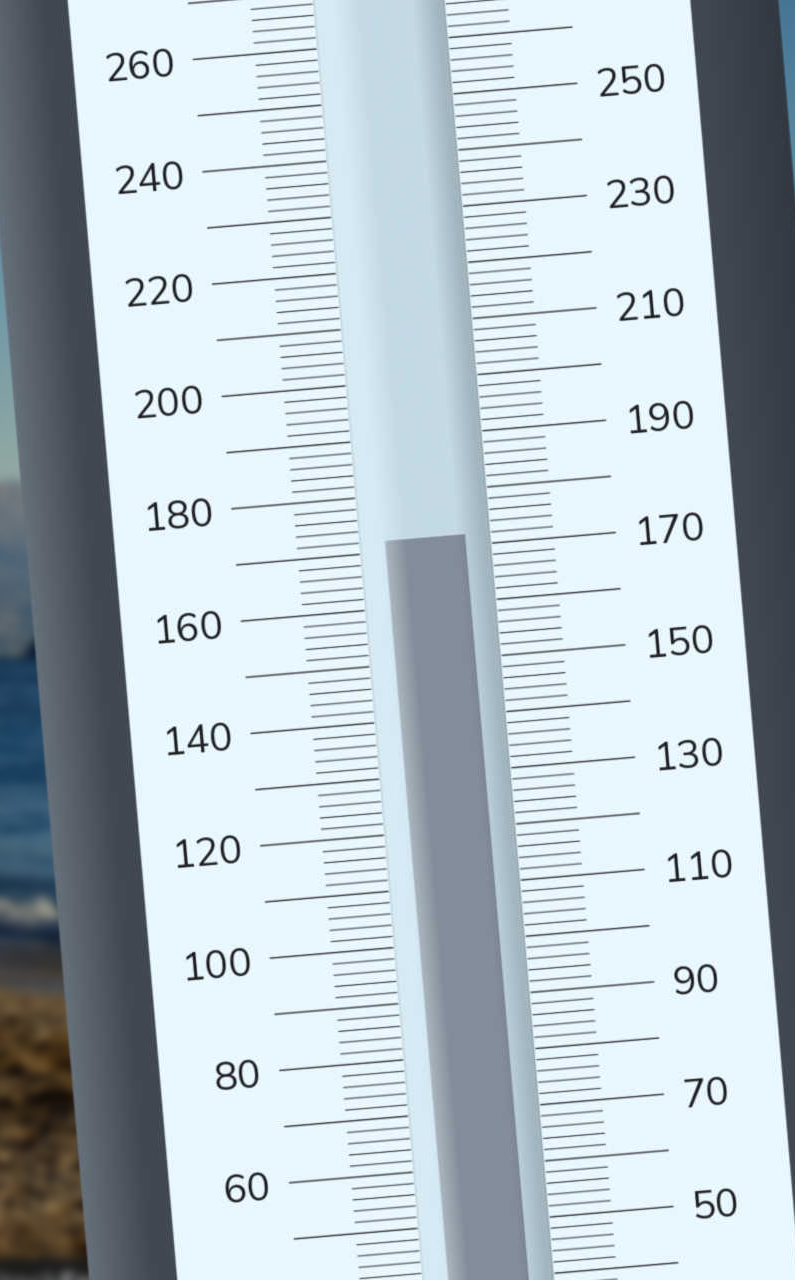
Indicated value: 172 mmHg
